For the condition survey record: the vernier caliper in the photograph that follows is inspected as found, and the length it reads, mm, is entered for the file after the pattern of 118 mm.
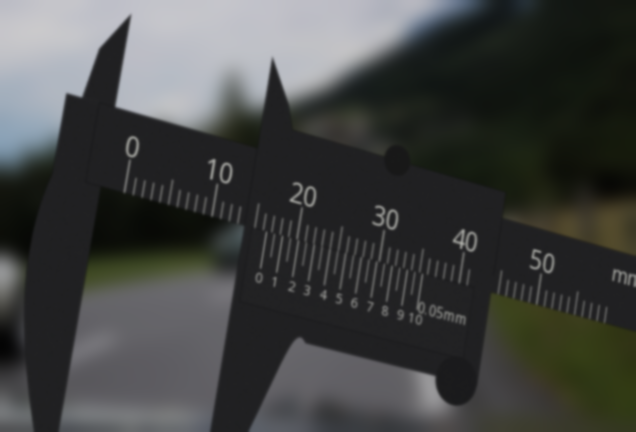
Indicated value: 16.4 mm
